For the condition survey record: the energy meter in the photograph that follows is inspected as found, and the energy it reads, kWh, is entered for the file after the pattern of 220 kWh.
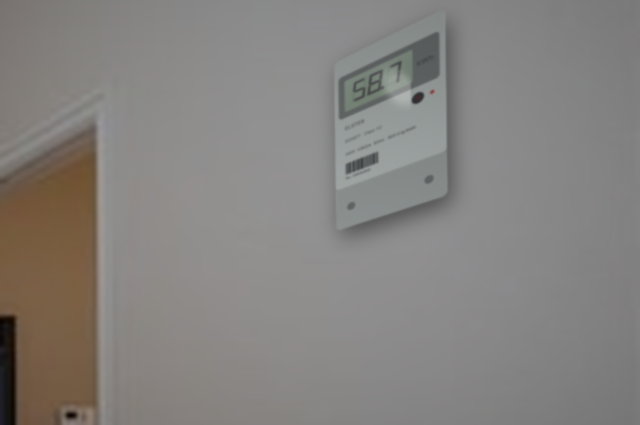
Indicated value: 58.7 kWh
